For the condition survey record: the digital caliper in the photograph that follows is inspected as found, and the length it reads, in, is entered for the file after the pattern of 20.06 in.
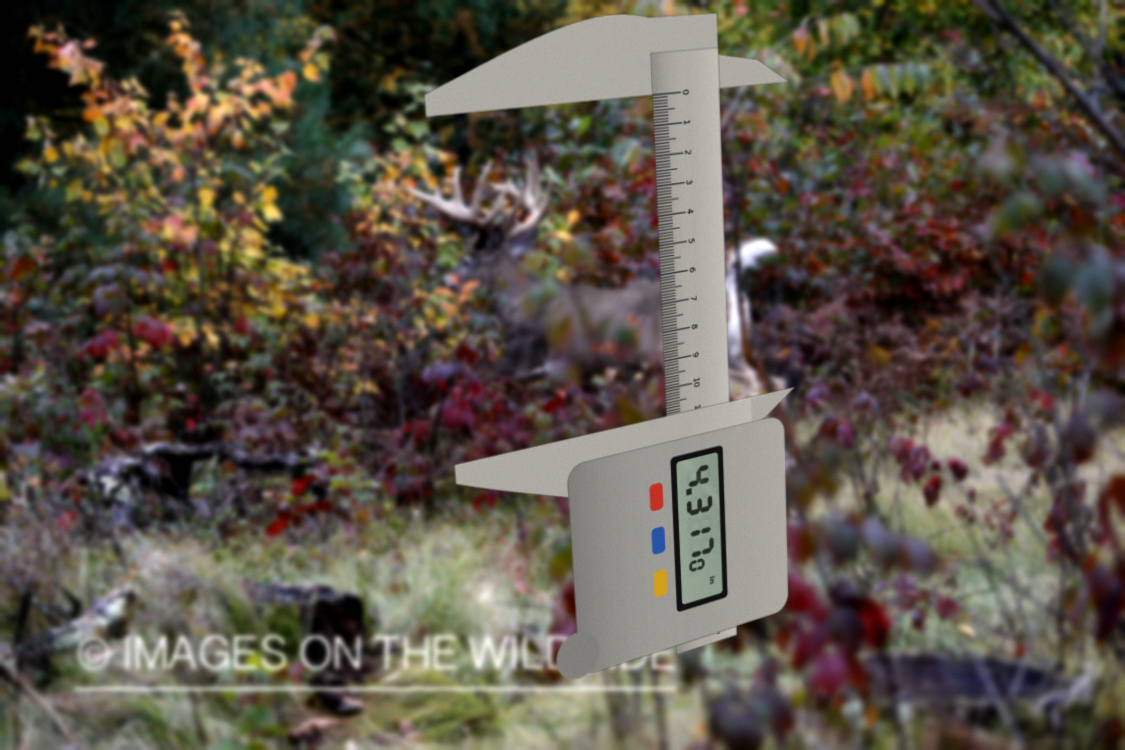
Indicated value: 4.3170 in
